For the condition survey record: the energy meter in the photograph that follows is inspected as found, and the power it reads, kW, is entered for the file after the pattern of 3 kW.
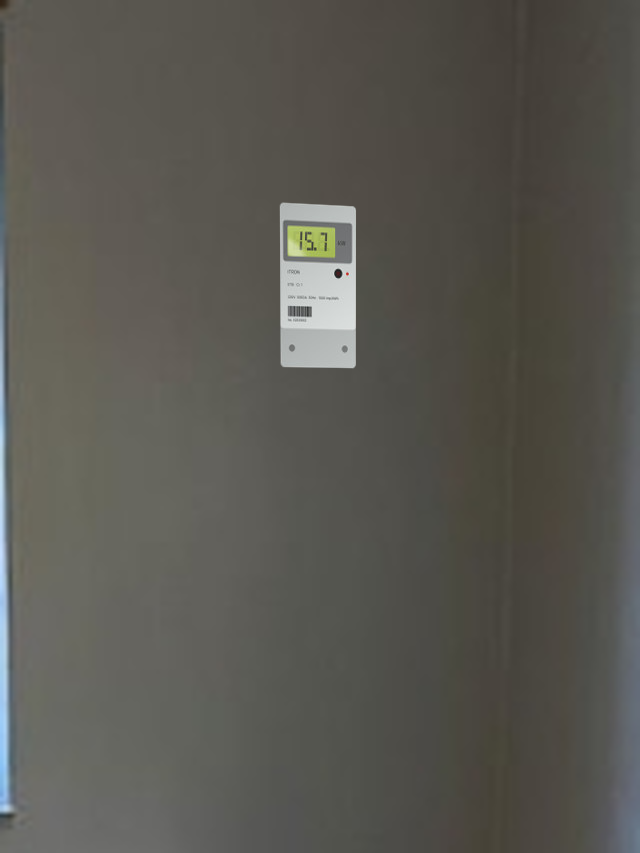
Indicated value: 15.7 kW
